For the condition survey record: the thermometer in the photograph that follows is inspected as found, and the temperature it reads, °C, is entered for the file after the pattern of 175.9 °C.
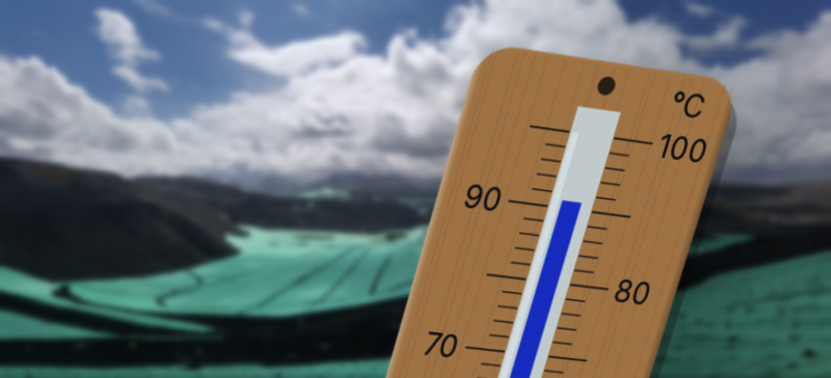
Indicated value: 91 °C
